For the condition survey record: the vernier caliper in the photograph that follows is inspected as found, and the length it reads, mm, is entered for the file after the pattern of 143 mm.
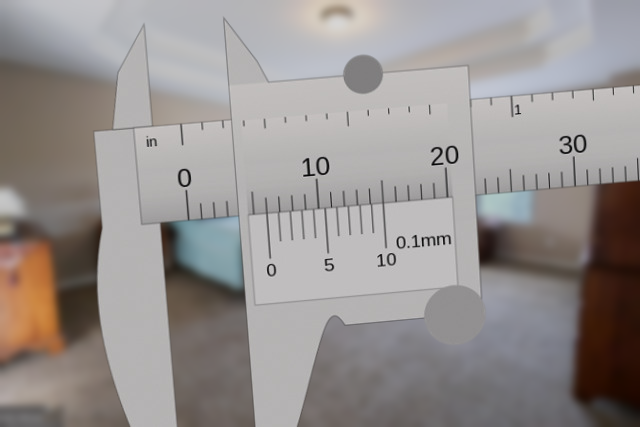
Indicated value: 6.0 mm
